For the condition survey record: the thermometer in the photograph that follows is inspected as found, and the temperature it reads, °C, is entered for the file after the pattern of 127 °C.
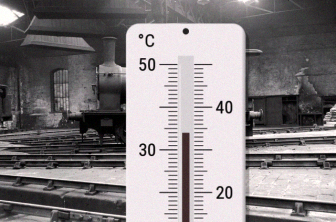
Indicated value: 34 °C
